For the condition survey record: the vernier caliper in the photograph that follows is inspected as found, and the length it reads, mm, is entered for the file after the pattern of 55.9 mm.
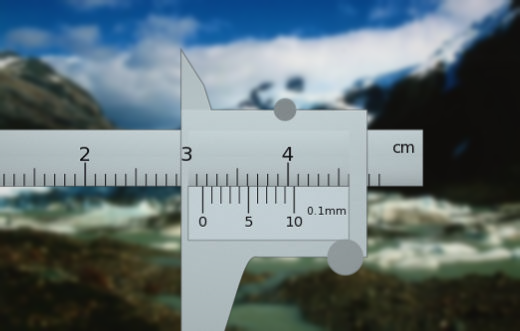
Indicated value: 31.6 mm
